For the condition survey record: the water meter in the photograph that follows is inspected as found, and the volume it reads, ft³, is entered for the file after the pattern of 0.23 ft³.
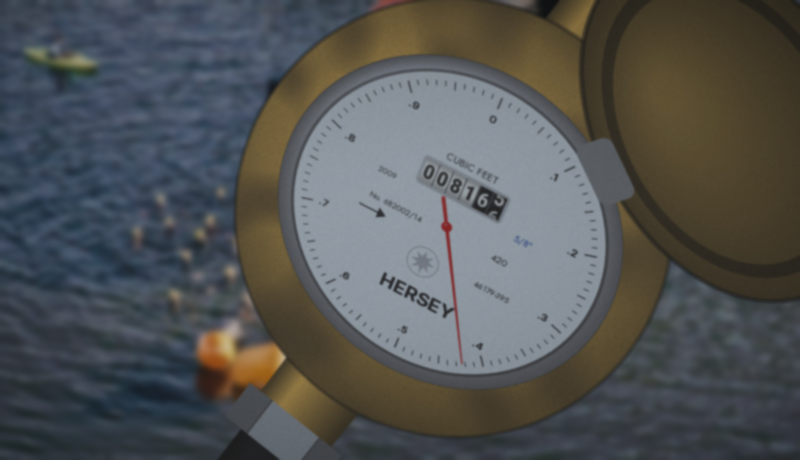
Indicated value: 8165.42 ft³
